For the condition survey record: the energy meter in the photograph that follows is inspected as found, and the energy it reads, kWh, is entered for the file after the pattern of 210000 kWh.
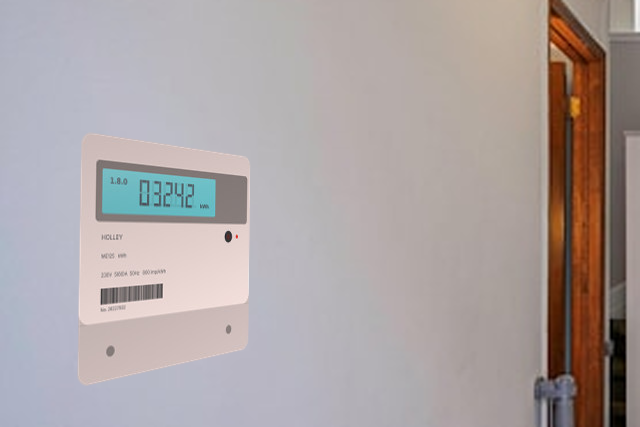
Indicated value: 3242 kWh
